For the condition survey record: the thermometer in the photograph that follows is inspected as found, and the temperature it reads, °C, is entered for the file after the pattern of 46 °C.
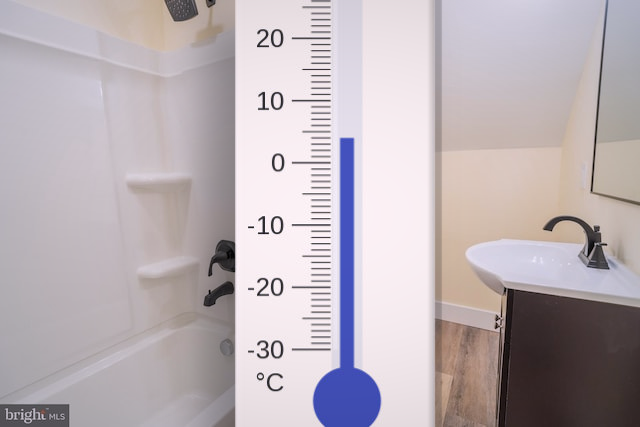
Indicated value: 4 °C
